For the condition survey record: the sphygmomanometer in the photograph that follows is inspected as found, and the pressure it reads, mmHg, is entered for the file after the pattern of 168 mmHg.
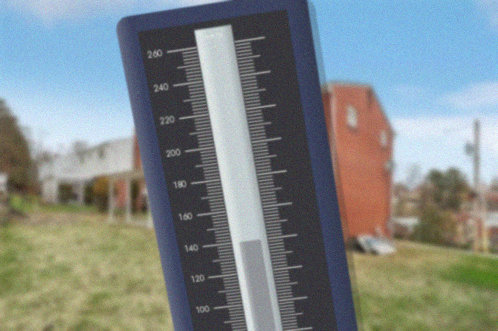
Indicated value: 140 mmHg
